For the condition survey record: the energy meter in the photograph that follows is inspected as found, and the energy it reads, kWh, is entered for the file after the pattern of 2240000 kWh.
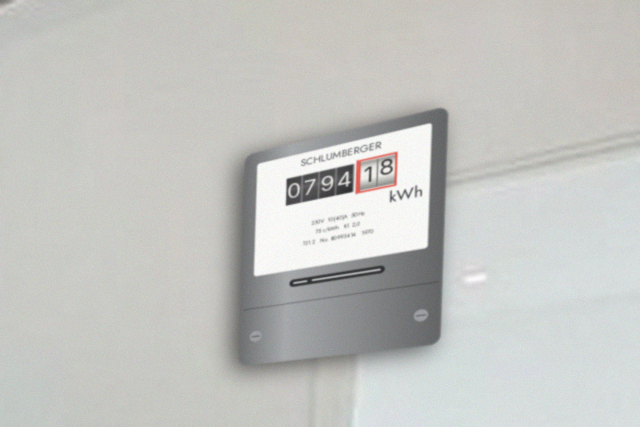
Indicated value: 794.18 kWh
